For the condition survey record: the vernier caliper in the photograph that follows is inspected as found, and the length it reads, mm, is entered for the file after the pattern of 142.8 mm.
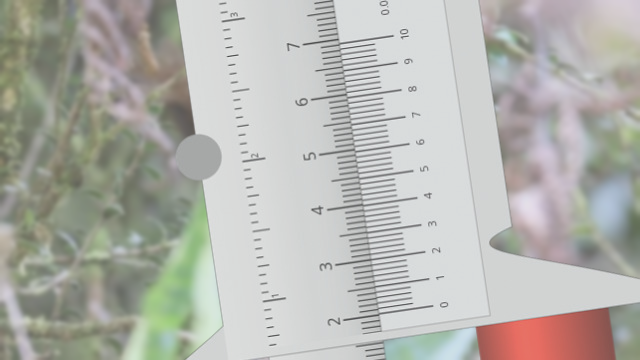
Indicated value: 20.2 mm
